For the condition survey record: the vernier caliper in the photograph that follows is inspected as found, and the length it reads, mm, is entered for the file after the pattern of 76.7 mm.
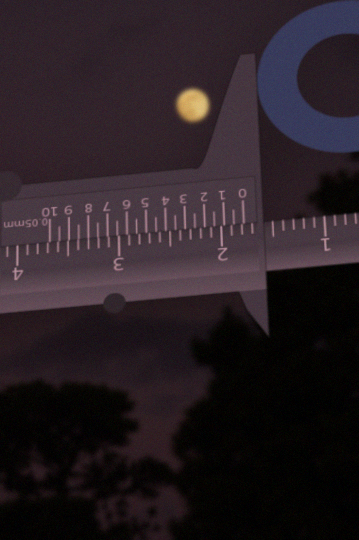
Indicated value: 17.8 mm
